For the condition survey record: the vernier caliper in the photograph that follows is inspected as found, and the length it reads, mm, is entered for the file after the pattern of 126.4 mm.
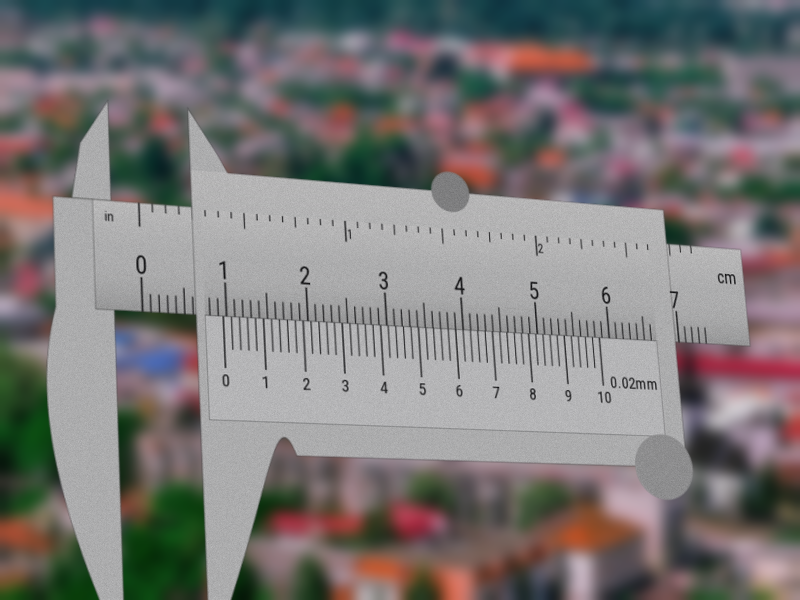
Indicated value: 9.6 mm
